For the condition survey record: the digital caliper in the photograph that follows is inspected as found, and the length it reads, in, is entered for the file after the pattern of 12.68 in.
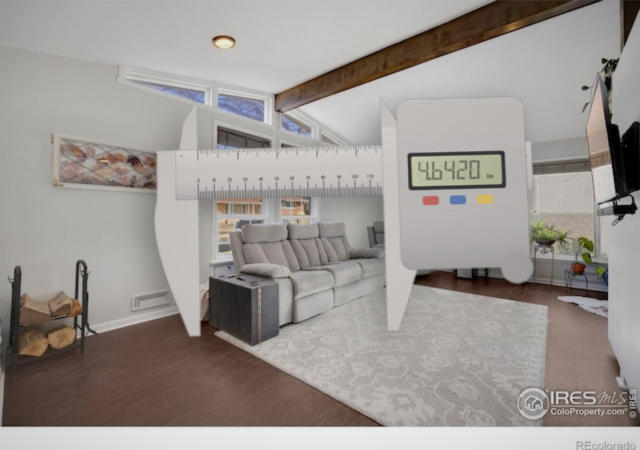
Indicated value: 4.6420 in
